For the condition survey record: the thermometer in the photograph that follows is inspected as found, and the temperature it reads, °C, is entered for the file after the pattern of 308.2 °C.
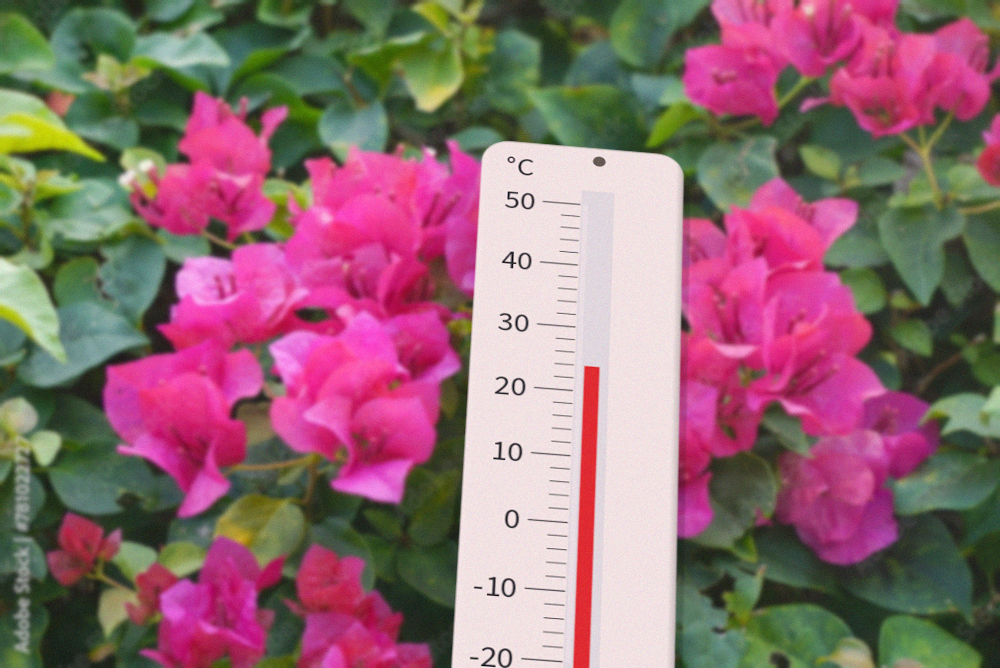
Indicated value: 24 °C
